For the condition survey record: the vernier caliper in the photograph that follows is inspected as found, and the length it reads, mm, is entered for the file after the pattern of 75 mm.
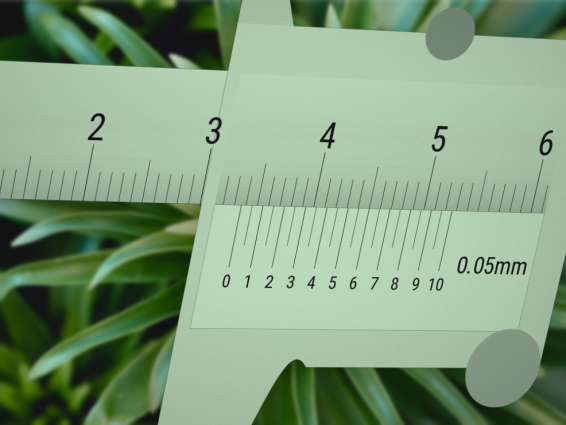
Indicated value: 33.6 mm
